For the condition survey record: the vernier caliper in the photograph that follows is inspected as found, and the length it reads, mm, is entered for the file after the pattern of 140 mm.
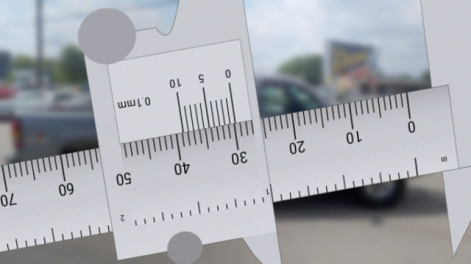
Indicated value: 29.8 mm
